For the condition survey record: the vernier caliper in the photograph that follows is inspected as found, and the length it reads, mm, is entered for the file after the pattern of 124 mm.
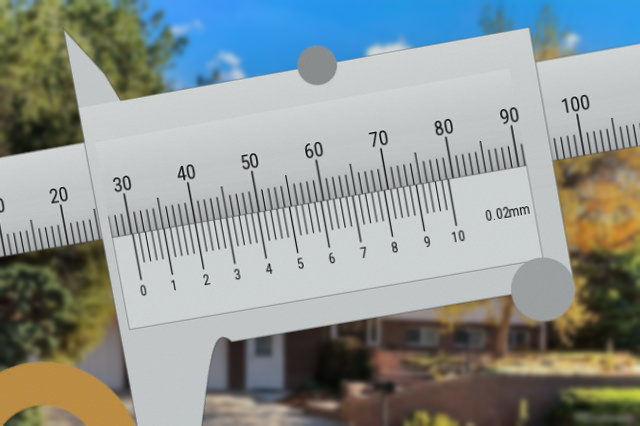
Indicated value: 30.2 mm
